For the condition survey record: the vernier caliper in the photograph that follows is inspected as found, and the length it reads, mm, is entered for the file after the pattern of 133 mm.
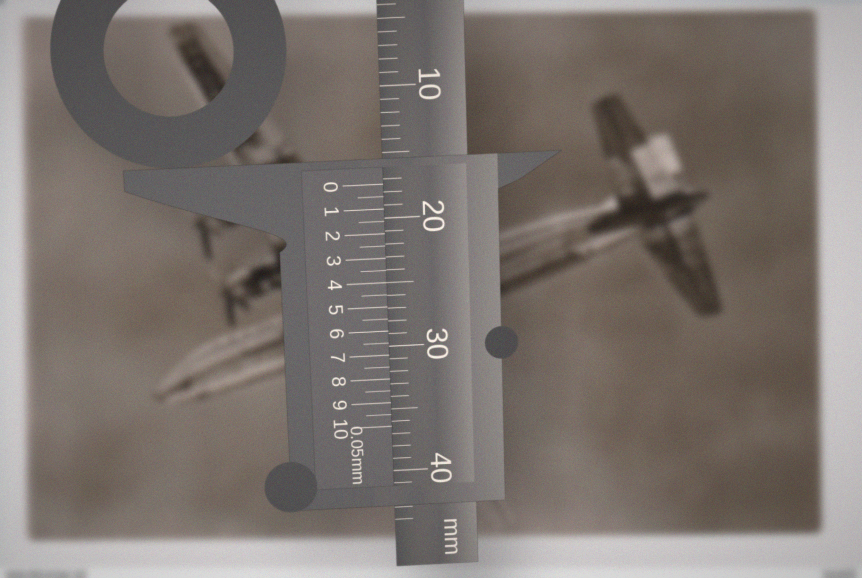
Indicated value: 17.4 mm
